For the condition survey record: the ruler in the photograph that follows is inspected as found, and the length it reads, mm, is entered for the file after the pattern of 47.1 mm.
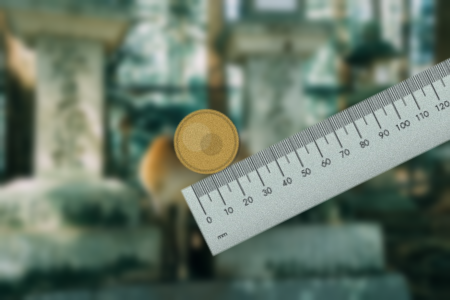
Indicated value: 30 mm
